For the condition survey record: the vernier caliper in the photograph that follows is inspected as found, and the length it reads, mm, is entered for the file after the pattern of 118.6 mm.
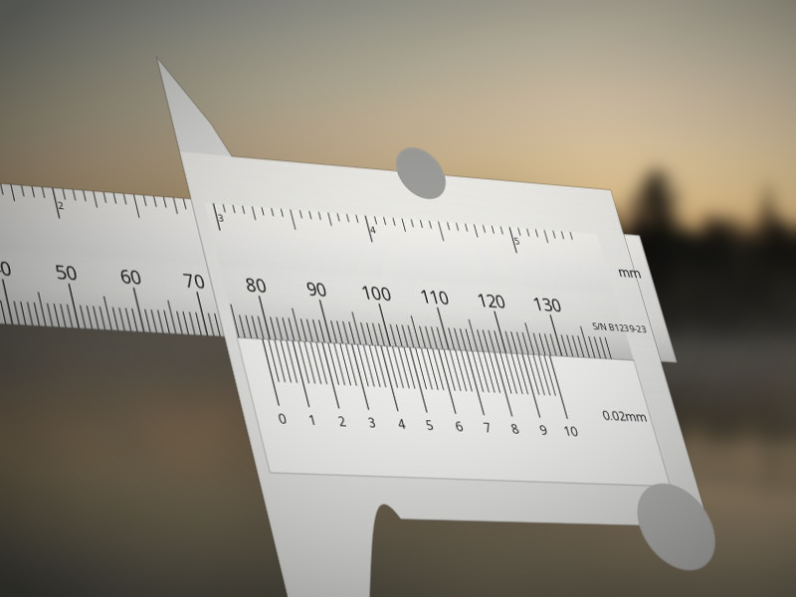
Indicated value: 78.8 mm
